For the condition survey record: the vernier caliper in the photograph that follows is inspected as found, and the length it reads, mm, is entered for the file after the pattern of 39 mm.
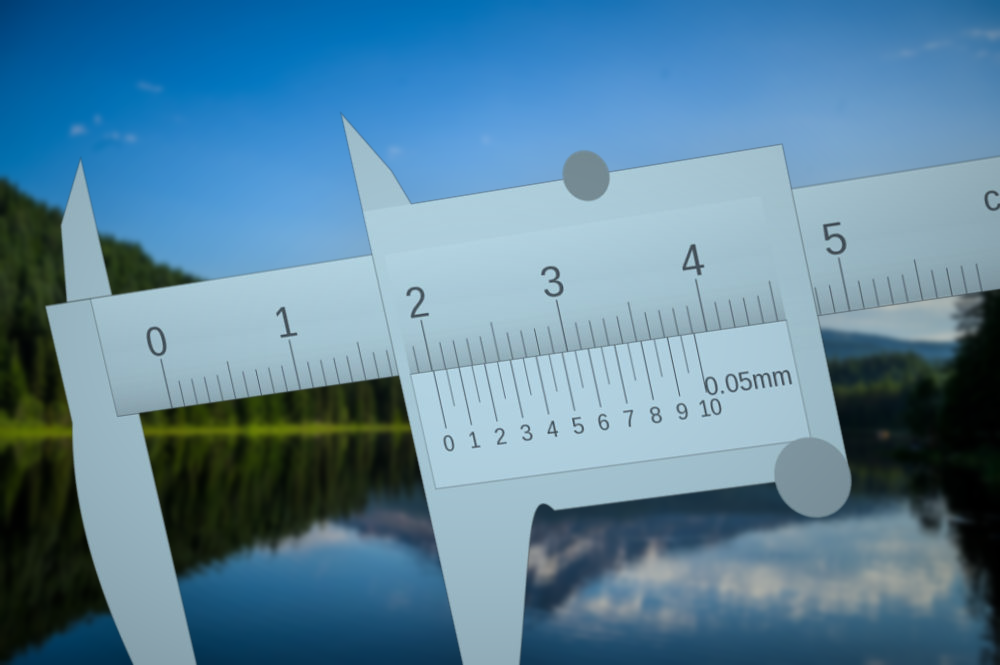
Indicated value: 20.1 mm
